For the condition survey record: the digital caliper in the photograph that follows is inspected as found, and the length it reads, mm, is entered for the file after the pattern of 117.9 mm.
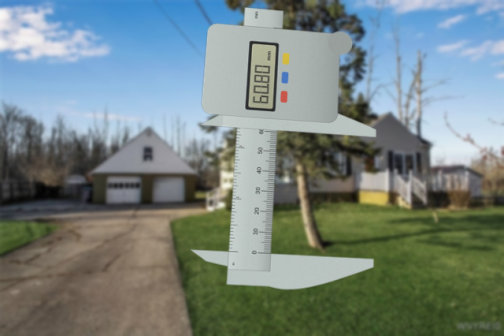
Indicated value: 60.80 mm
